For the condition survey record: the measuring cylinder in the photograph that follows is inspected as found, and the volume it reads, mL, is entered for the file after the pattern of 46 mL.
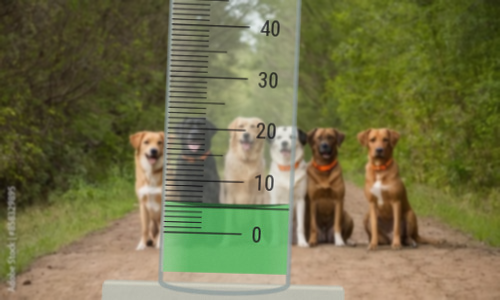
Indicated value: 5 mL
